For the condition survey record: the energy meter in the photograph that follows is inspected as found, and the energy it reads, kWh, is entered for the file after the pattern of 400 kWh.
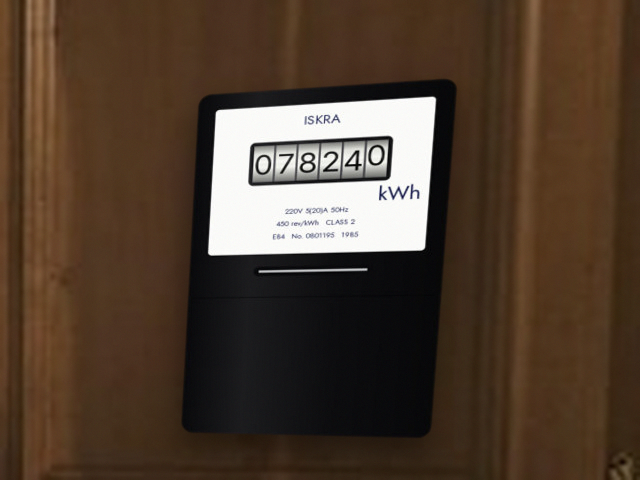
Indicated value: 78240 kWh
